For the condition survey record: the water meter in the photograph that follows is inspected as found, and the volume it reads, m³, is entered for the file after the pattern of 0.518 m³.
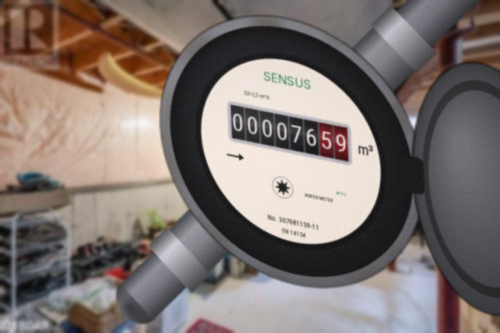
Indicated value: 76.59 m³
